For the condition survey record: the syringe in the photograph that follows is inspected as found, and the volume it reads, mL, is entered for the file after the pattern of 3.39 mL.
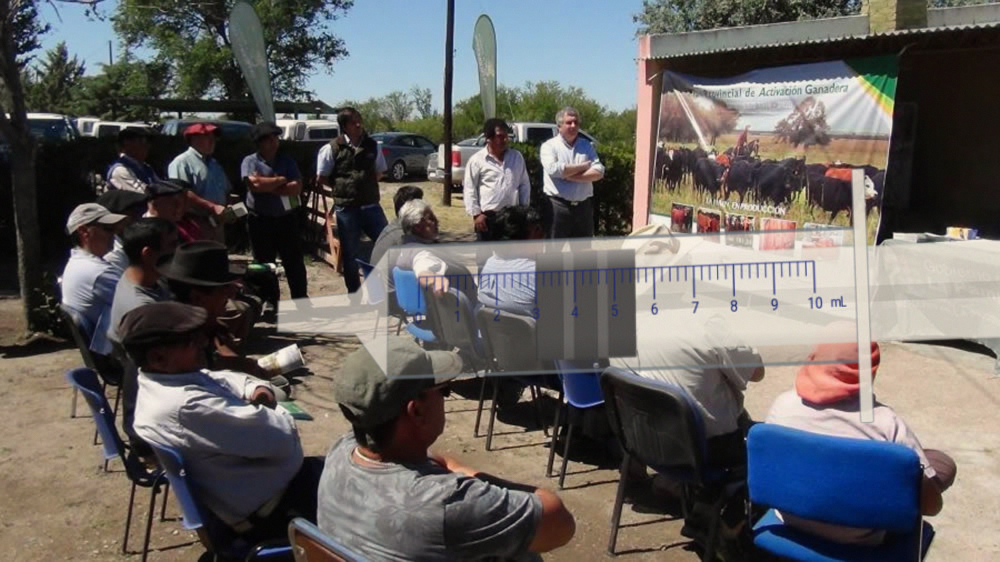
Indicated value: 3 mL
